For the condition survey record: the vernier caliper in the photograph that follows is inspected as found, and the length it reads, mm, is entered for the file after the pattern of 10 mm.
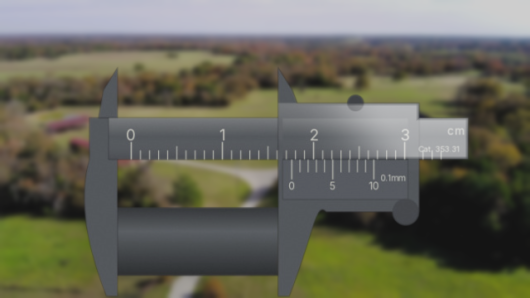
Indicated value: 17.6 mm
